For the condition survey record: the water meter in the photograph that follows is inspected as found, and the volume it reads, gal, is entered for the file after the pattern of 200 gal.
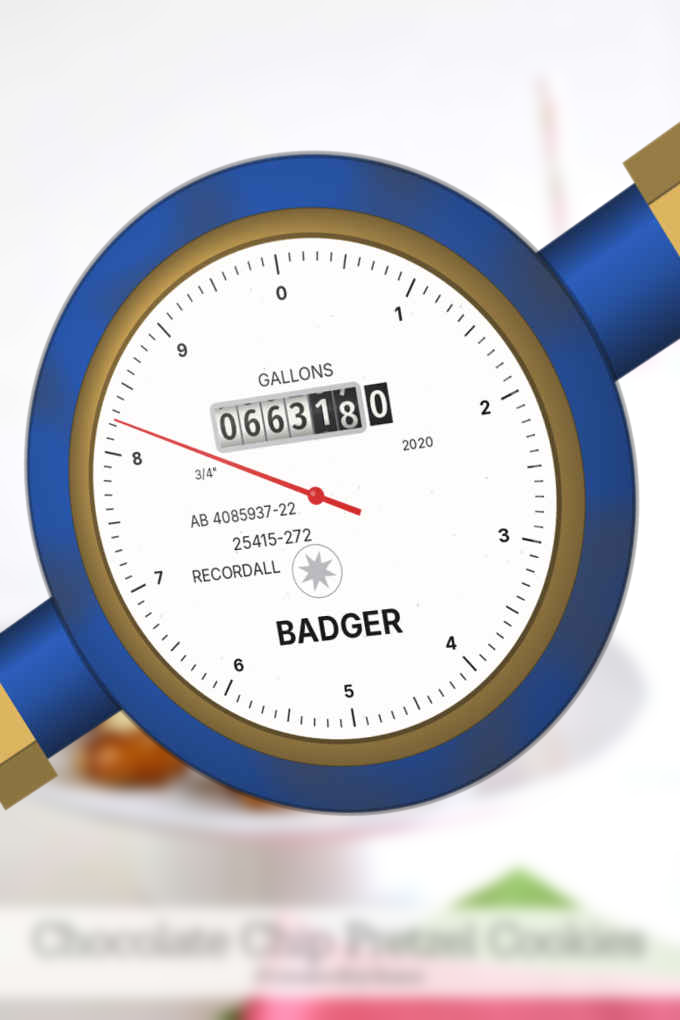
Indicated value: 663178.2 gal
